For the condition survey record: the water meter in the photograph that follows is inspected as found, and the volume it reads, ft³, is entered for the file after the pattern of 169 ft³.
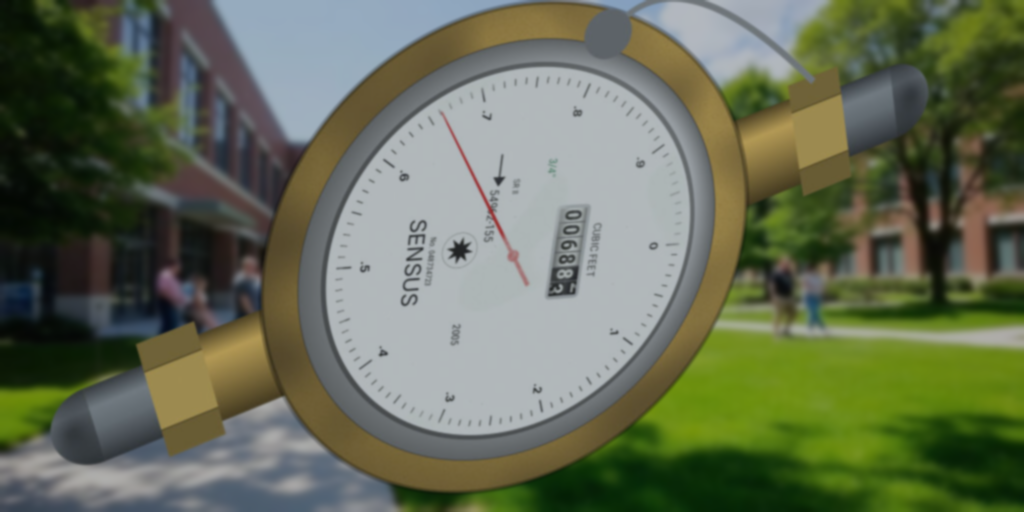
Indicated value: 6882.66 ft³
